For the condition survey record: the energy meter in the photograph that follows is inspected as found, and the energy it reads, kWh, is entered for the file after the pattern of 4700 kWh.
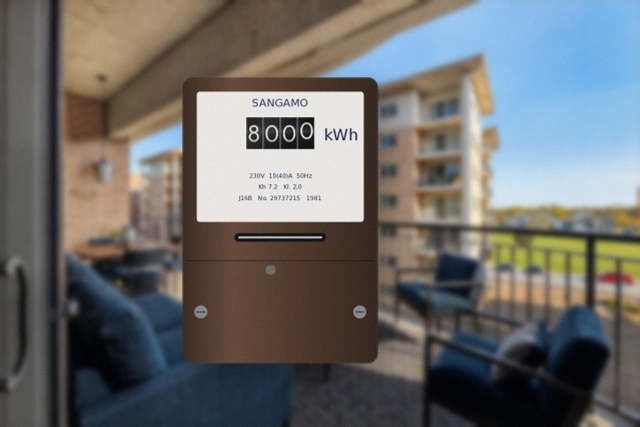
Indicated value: 8000 kWh
